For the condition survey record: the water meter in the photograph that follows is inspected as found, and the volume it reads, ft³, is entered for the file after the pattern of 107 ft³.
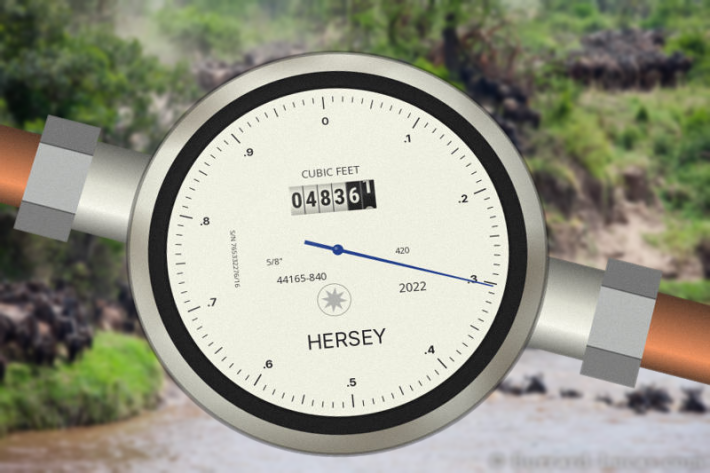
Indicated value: 48361.30 ft³
